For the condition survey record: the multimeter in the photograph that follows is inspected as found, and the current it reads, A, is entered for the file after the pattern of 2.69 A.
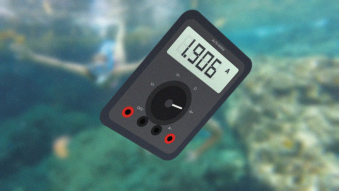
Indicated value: 1.906 A
